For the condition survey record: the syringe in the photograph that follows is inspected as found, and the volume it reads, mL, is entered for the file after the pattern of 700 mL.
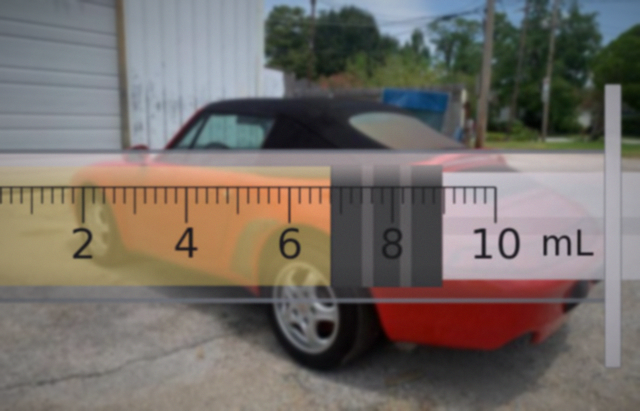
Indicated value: 6.8 mL
